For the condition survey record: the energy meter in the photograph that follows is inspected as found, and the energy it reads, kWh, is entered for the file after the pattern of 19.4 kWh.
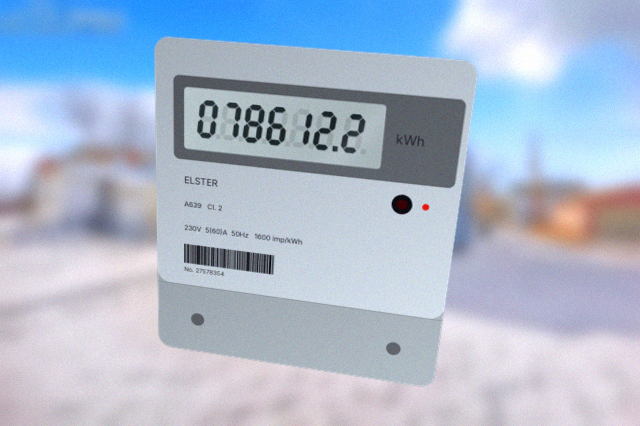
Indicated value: 78612.2 kWh
